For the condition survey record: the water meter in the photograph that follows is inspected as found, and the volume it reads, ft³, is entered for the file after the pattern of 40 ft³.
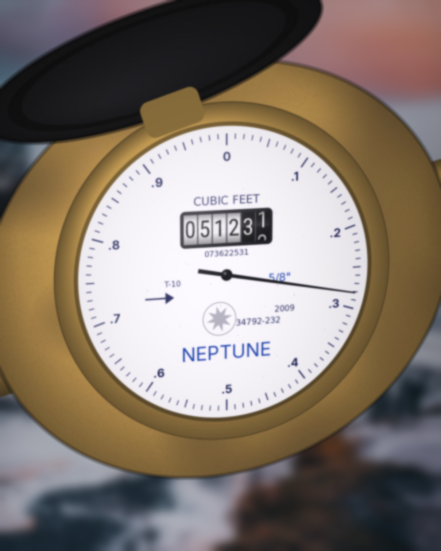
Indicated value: 51231.28 ft³
